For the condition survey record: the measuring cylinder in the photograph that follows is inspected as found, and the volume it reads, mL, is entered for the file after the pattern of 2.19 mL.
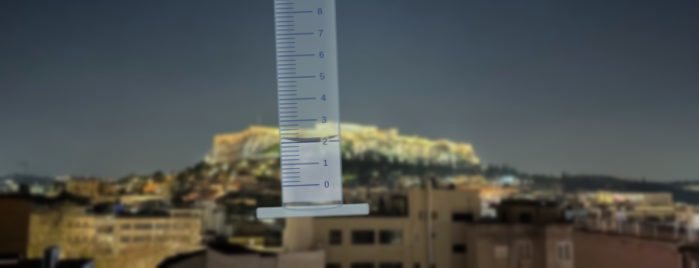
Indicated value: 2 mL
